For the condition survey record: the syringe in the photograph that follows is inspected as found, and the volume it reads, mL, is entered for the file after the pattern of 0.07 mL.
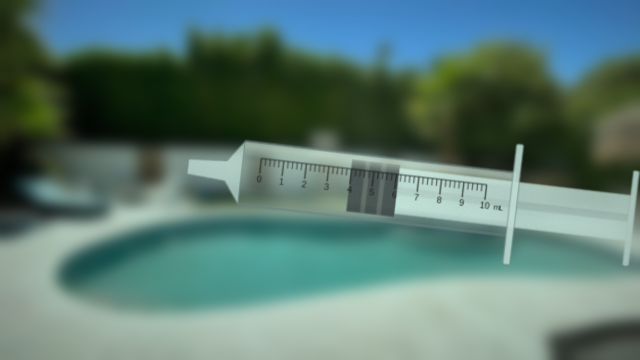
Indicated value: 4 mL
